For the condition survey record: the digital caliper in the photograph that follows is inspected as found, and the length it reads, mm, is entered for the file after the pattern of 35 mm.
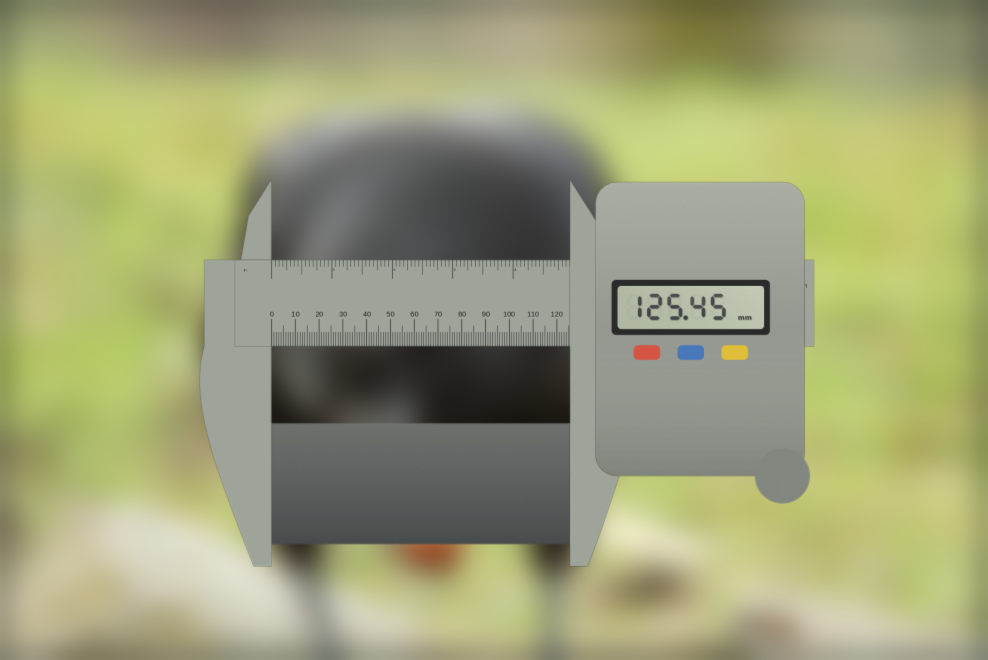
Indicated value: 125.45 mm
